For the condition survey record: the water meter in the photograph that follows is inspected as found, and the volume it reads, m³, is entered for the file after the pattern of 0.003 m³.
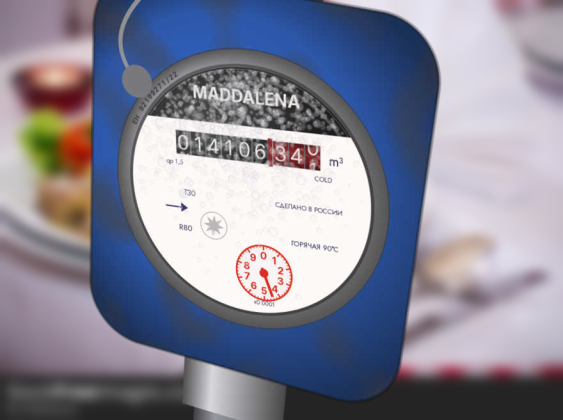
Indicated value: 14106.3404 m³
